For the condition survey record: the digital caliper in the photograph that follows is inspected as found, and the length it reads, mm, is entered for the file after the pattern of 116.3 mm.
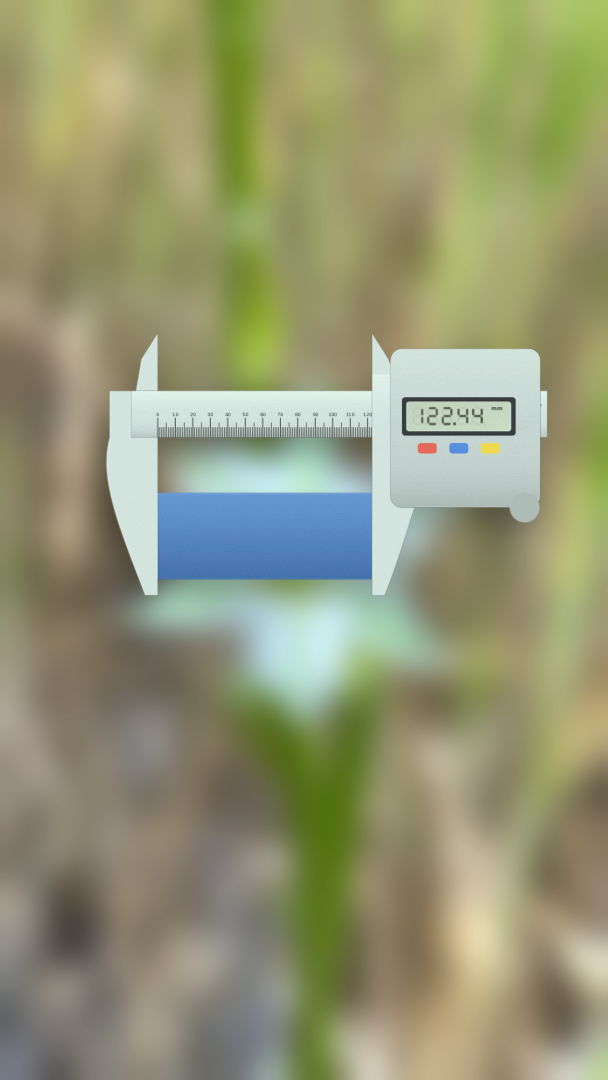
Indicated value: 122.44 mm
